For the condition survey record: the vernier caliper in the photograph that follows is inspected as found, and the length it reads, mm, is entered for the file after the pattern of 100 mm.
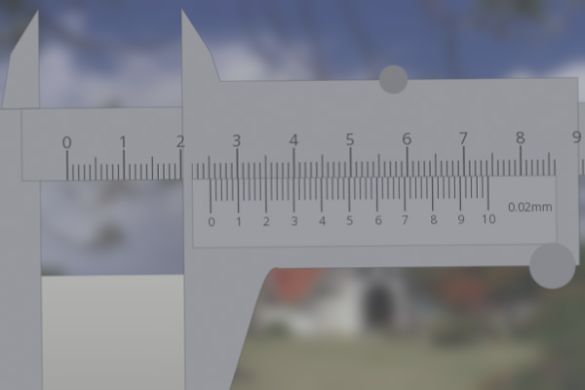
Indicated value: 25.2 mm
